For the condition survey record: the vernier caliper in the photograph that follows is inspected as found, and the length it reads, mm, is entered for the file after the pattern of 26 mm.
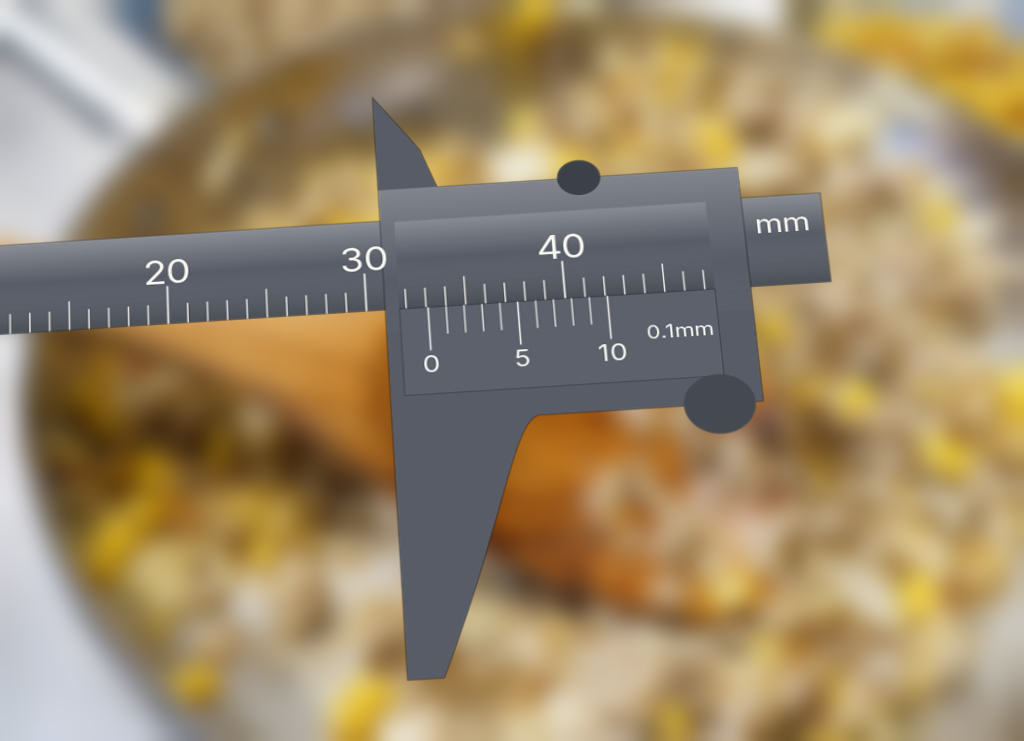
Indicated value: 33.1 mm
